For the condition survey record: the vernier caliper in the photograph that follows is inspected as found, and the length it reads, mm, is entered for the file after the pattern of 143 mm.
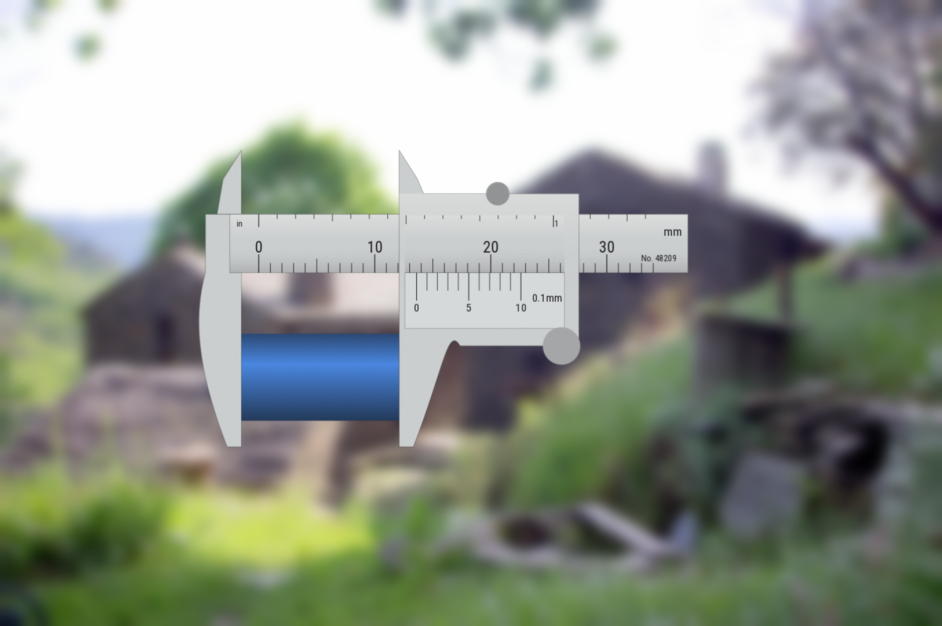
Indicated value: 13.6 mm
